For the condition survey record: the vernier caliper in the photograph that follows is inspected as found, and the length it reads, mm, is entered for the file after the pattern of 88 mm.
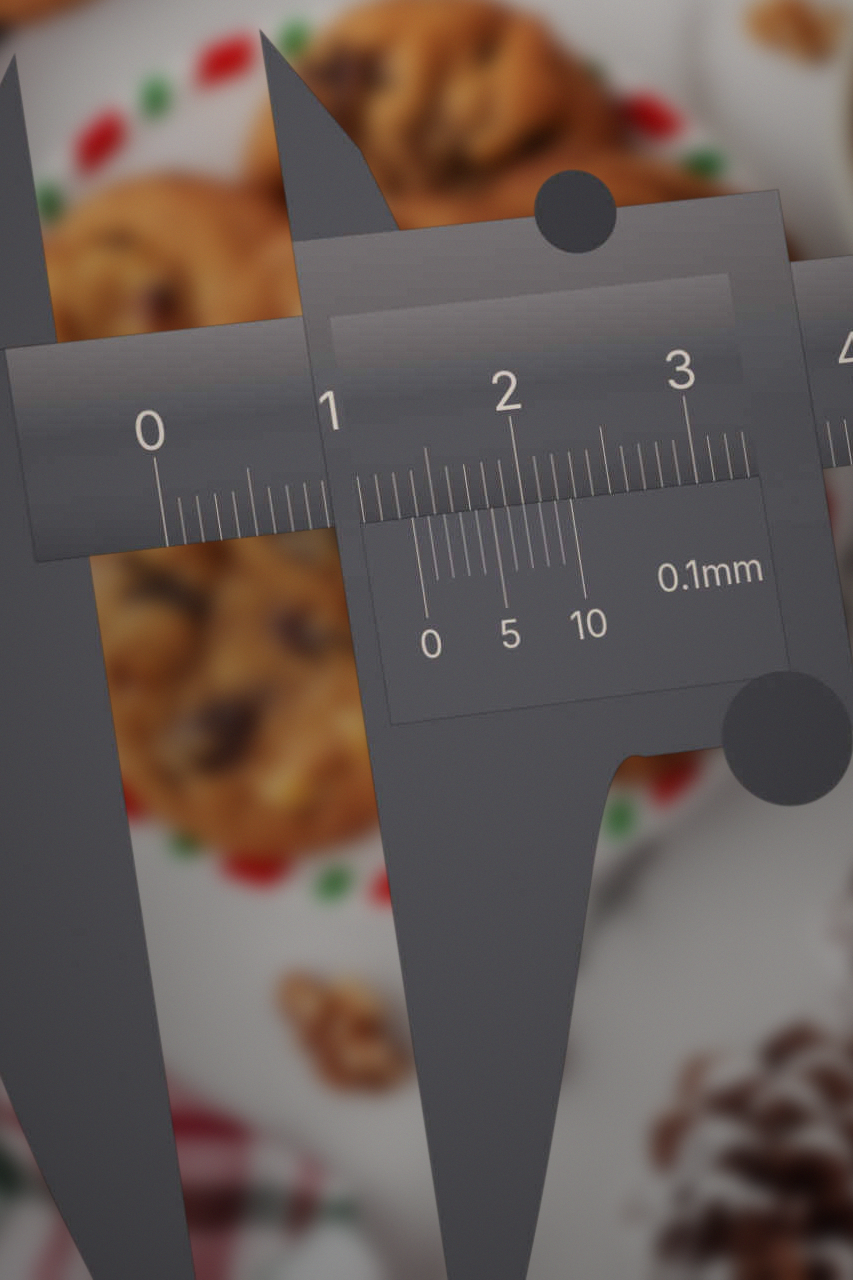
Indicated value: 13.7 mm
